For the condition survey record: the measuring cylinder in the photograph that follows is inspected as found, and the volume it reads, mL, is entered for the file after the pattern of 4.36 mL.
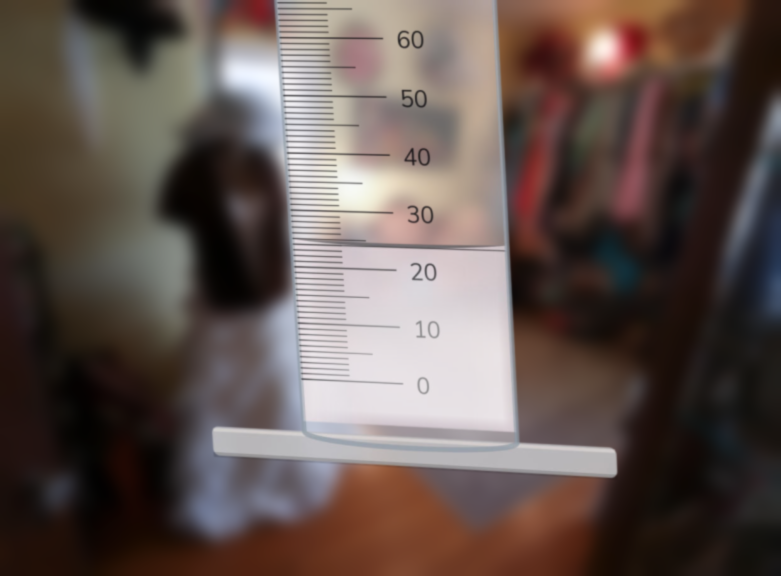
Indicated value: 24 mL
